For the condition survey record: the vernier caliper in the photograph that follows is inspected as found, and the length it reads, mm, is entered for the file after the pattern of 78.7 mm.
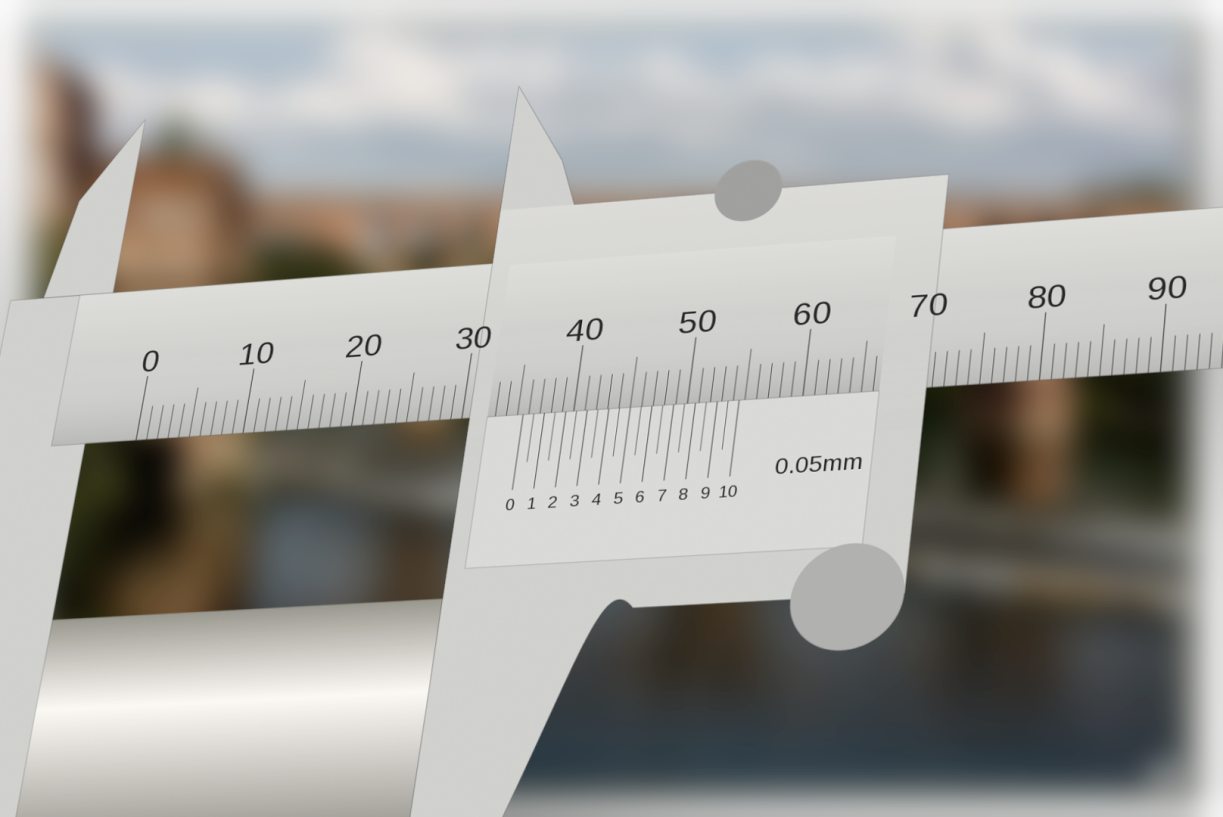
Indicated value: 35.5 mm
